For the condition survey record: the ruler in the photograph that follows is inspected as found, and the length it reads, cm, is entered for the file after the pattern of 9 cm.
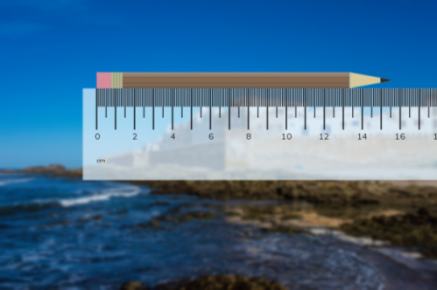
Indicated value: 15.5 cm
